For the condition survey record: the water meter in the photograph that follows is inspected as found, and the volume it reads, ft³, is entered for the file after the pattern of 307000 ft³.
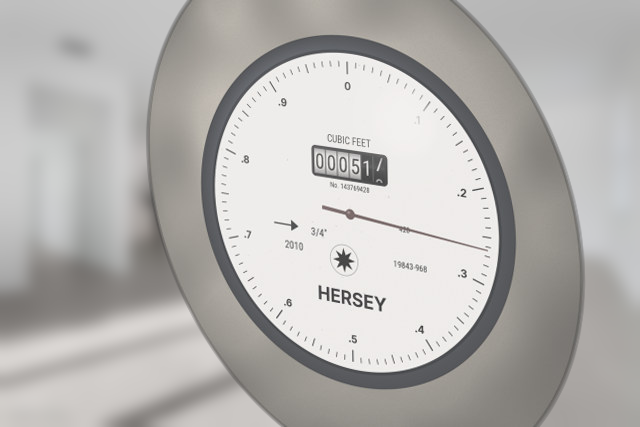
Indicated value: 517.26 ft³
